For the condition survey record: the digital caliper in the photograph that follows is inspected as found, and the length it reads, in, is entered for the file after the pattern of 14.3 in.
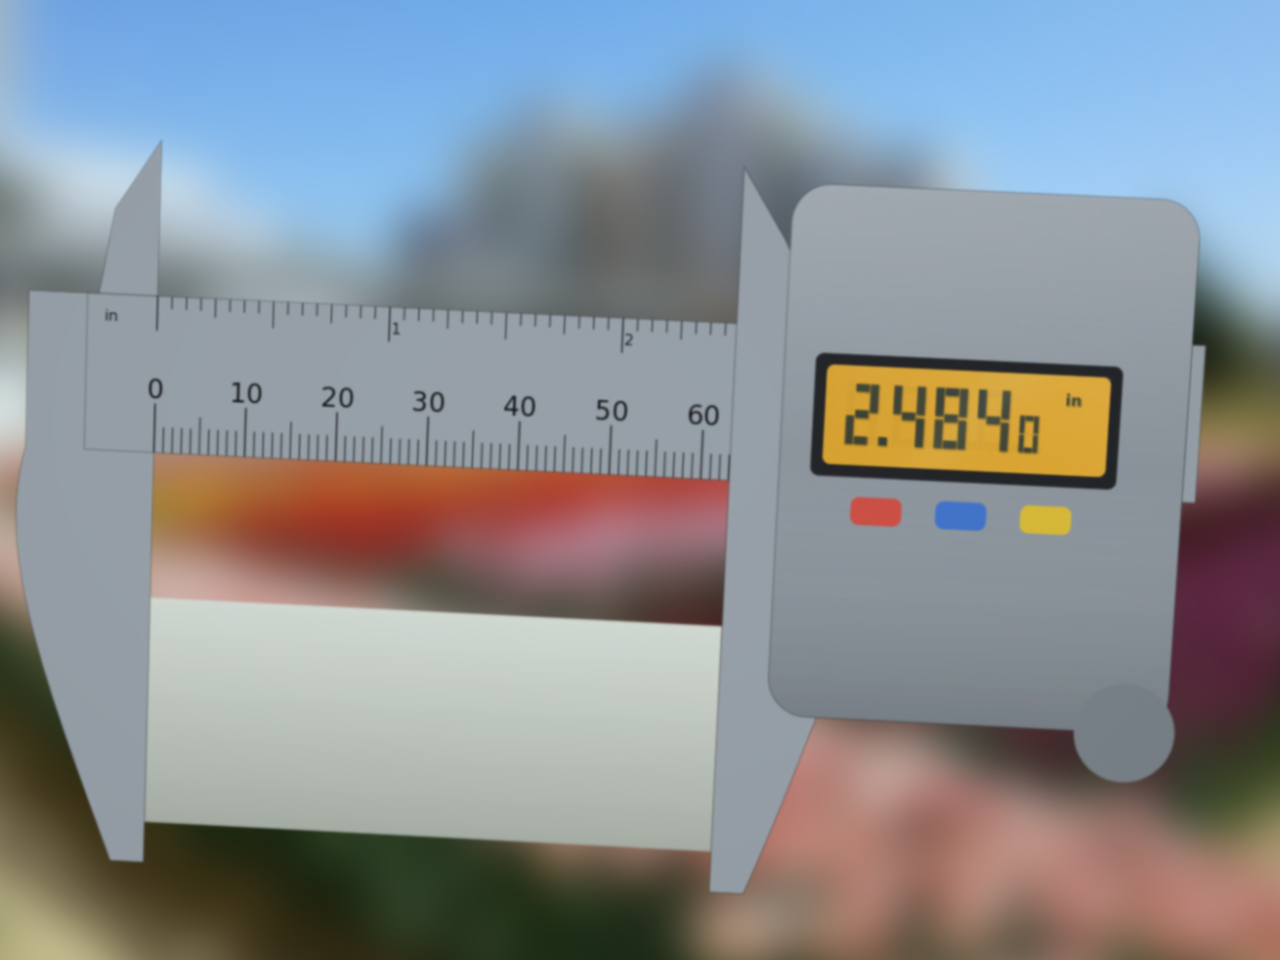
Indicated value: 2.4840 in
